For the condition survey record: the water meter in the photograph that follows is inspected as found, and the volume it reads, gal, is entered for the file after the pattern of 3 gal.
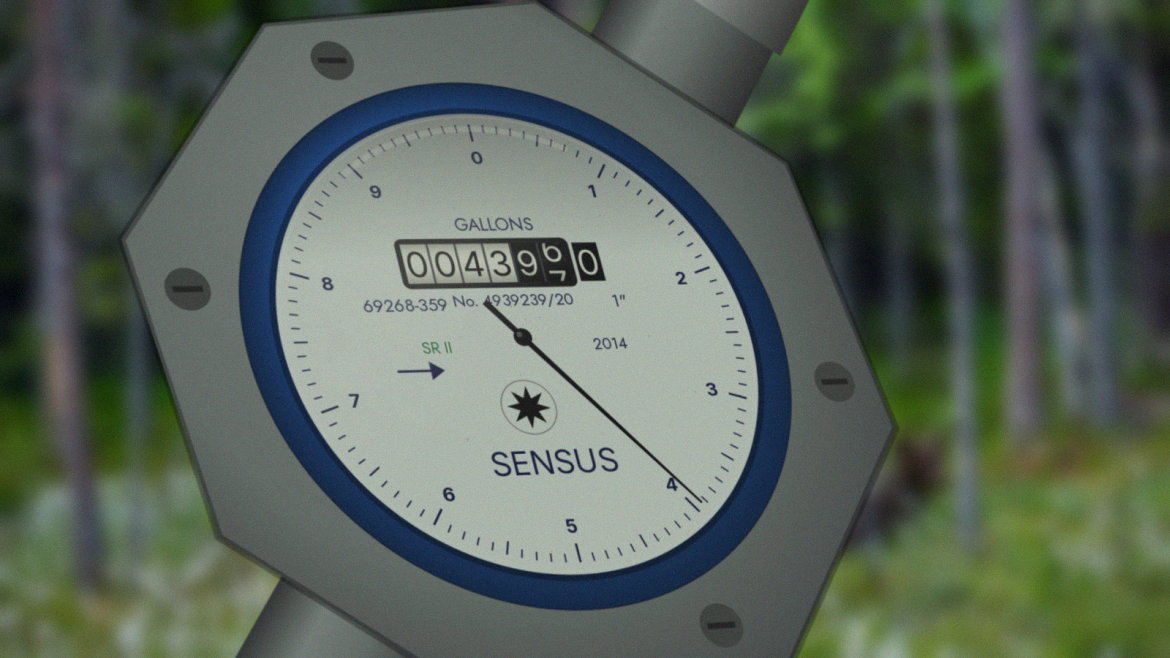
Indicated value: 43963.9 gal
